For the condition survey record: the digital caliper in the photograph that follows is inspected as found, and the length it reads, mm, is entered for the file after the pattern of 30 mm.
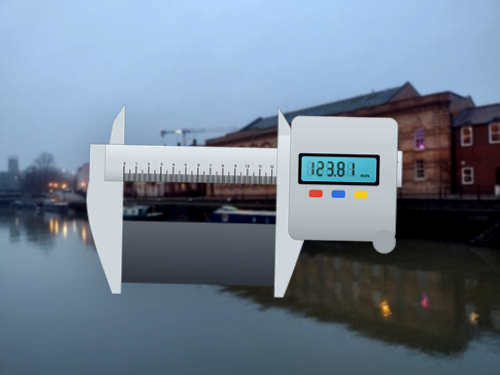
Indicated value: 123.81 mm
